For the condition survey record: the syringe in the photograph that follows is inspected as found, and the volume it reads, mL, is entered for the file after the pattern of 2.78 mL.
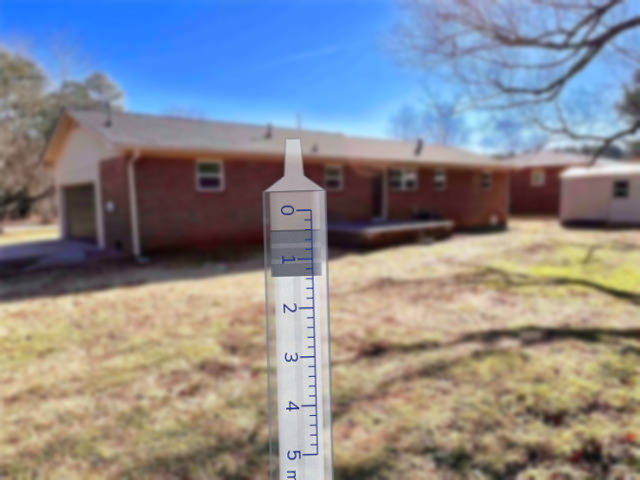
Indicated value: 0.4 mL
